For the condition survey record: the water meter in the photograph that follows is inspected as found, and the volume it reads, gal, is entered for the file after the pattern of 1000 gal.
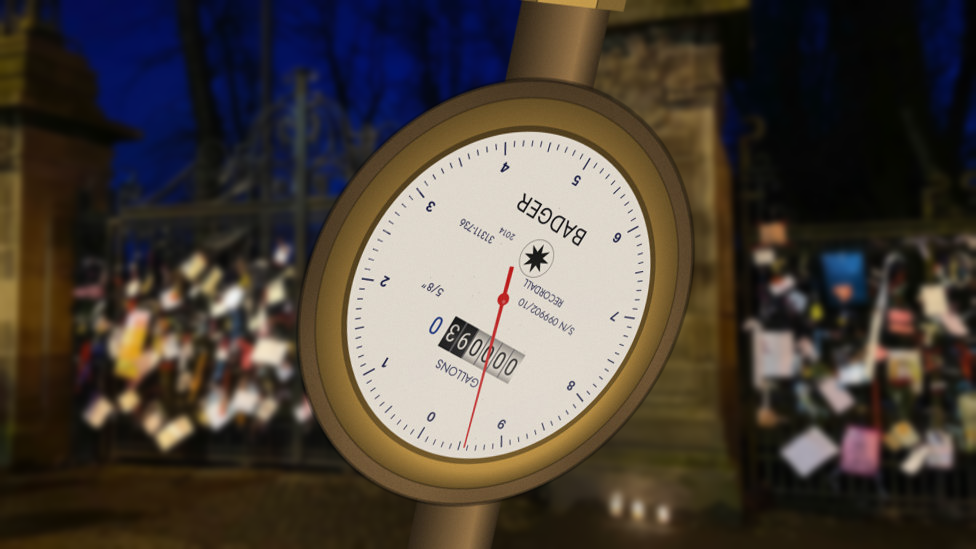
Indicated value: 929.4 gal
